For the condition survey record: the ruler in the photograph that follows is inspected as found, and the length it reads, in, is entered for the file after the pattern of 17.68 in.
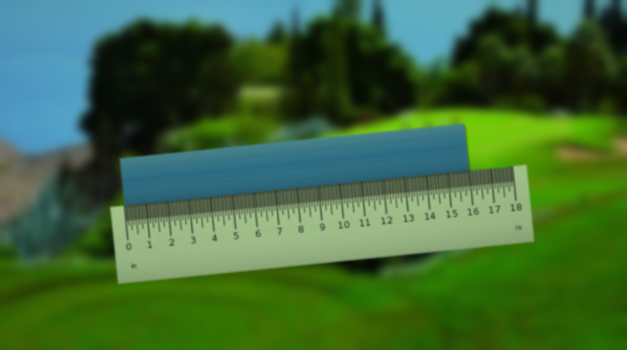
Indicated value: 16 in
